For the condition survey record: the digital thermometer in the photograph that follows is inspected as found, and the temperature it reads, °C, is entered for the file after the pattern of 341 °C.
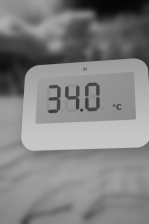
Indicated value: 34.0 °C
